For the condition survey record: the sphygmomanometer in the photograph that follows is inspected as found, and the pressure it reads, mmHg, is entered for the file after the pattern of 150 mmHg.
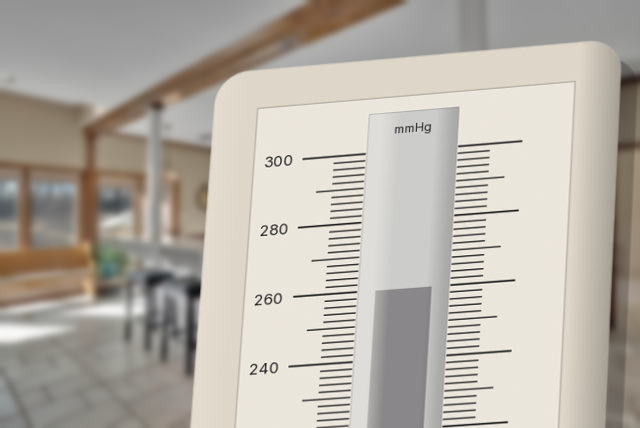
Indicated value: 260 mmHg
